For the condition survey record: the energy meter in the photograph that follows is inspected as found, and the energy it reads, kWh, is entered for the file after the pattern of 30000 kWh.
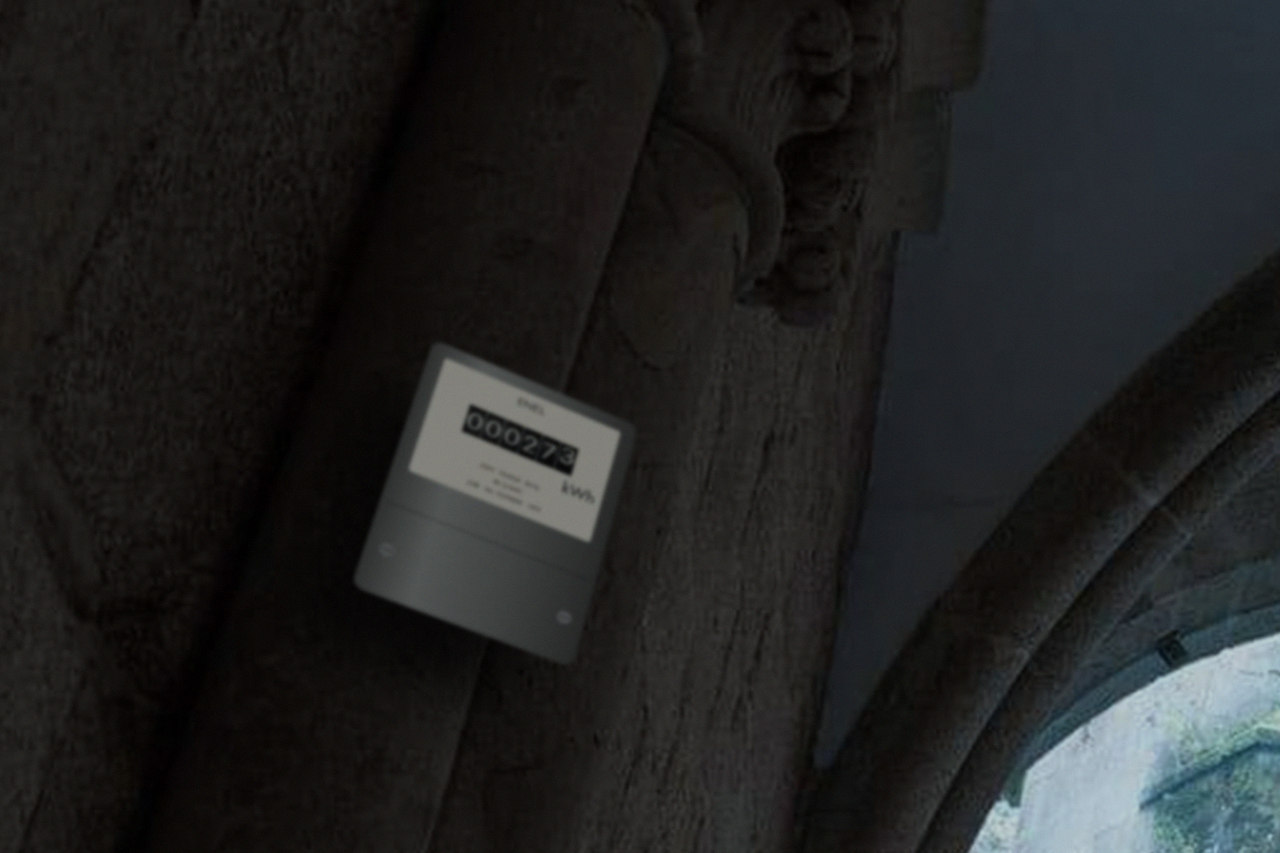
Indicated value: 273 kWh
